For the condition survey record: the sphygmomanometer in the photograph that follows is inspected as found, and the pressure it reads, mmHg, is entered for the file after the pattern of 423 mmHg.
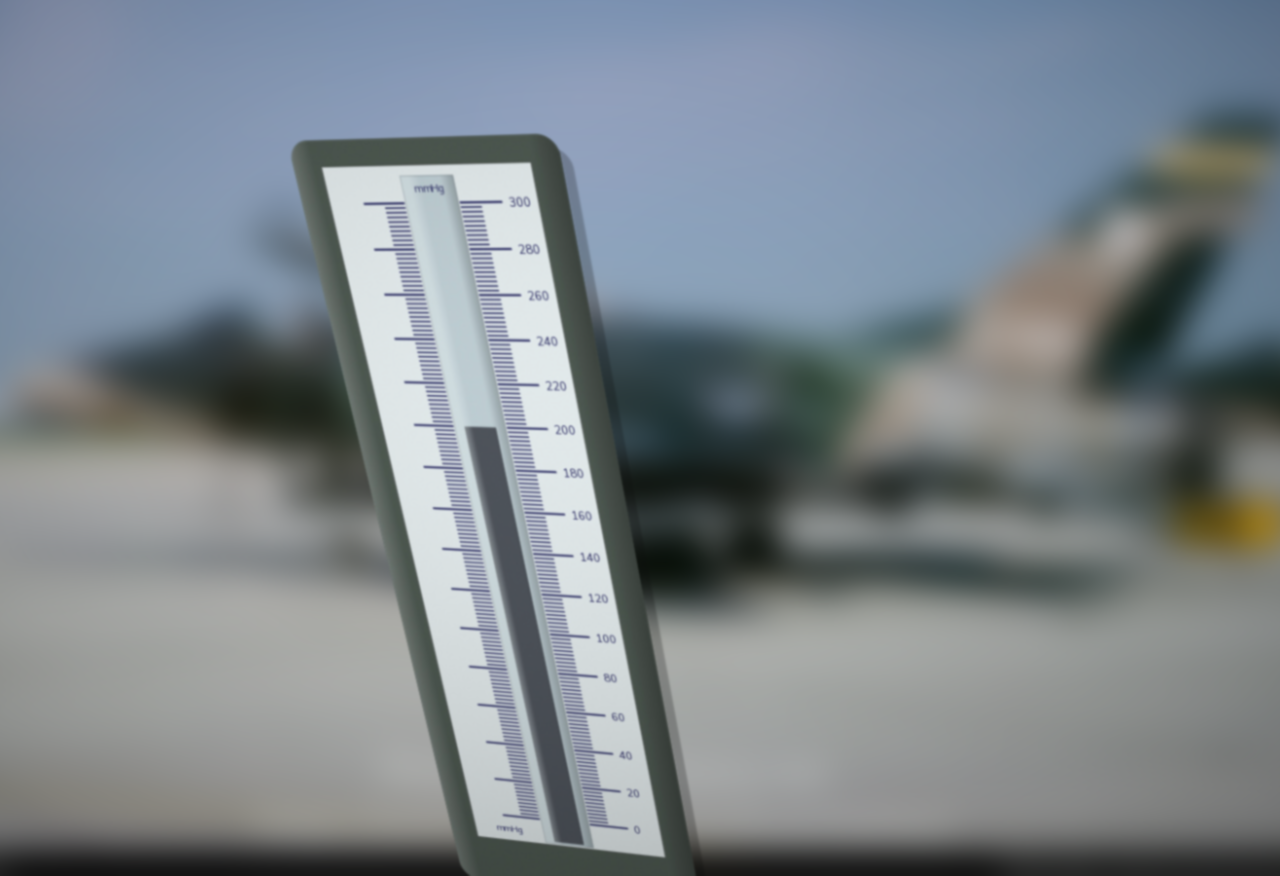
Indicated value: 200 mmHg
